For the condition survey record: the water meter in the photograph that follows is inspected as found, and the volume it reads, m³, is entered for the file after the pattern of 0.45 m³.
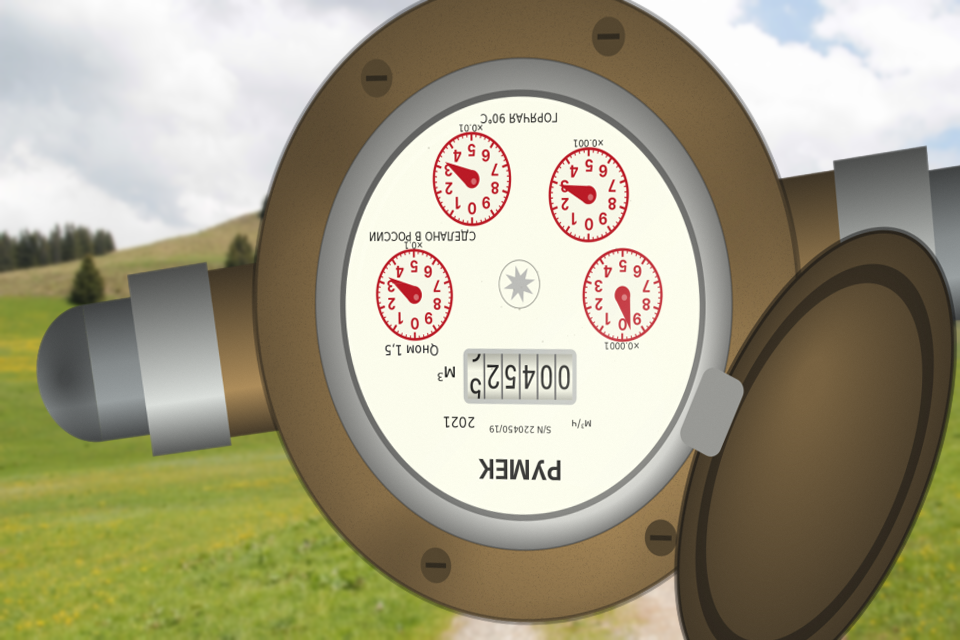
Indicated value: 4525.3329 m³
